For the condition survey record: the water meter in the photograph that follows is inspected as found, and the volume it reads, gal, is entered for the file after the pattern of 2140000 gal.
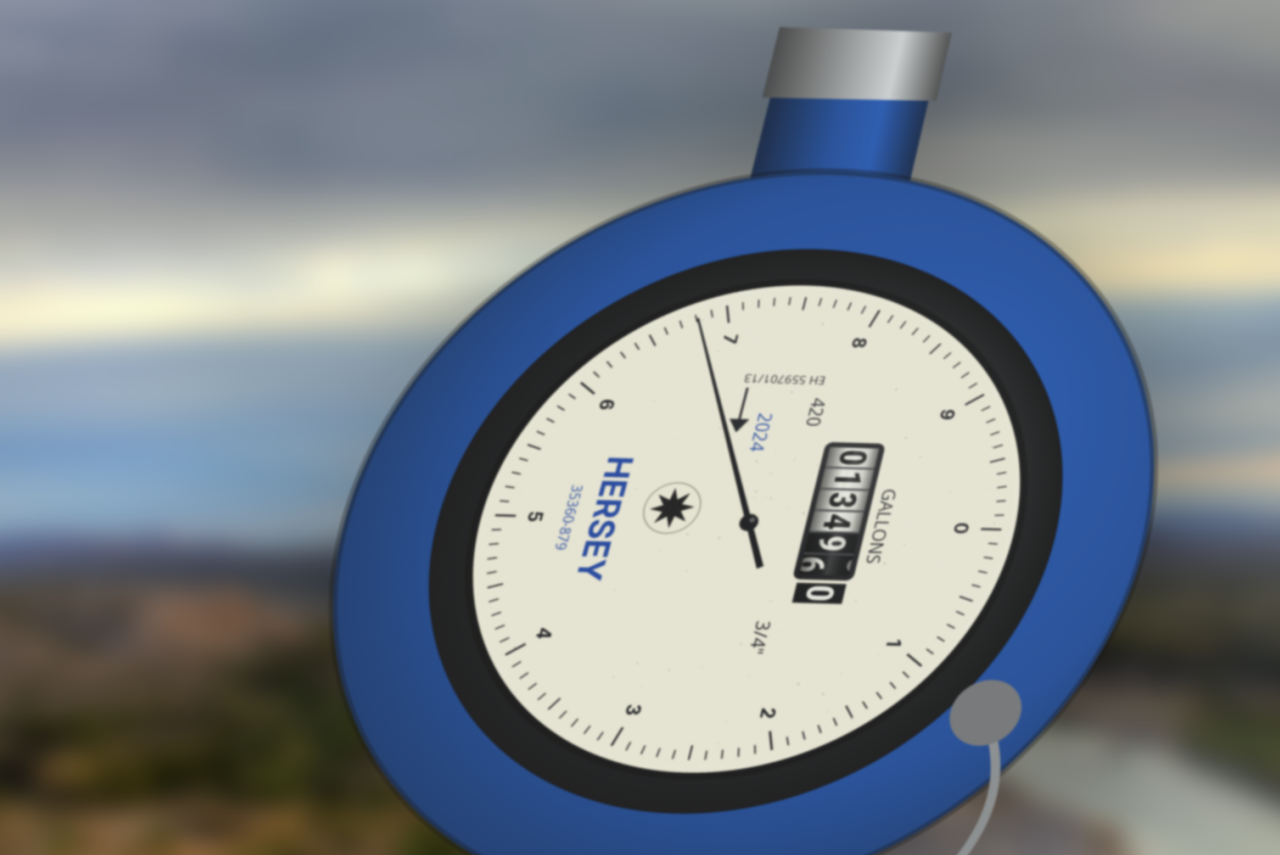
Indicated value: 134956.8 gal
